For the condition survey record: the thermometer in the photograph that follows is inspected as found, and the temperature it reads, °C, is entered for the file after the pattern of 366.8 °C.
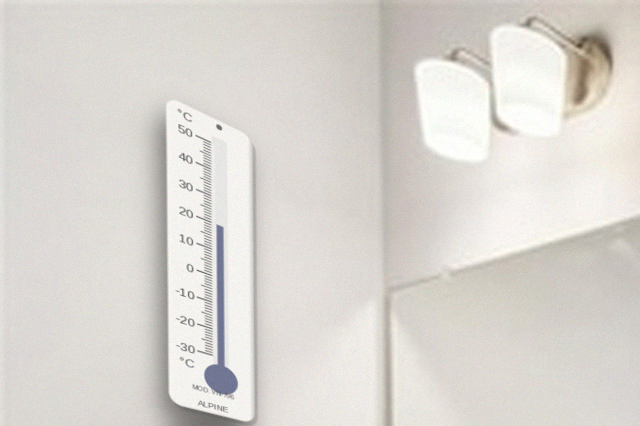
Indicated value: 20 °C
